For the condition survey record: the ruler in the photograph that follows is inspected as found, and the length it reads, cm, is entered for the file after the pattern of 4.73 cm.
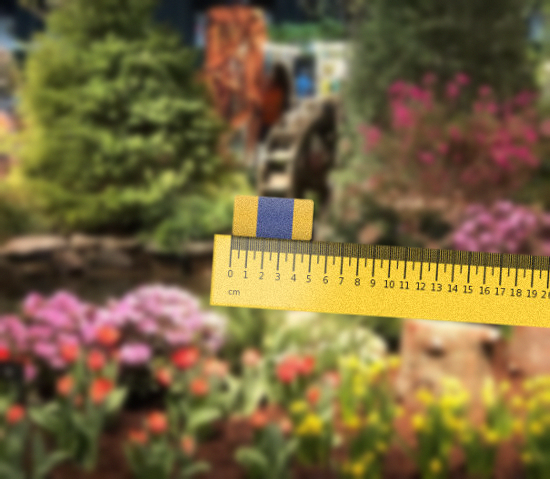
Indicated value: 5 cm
